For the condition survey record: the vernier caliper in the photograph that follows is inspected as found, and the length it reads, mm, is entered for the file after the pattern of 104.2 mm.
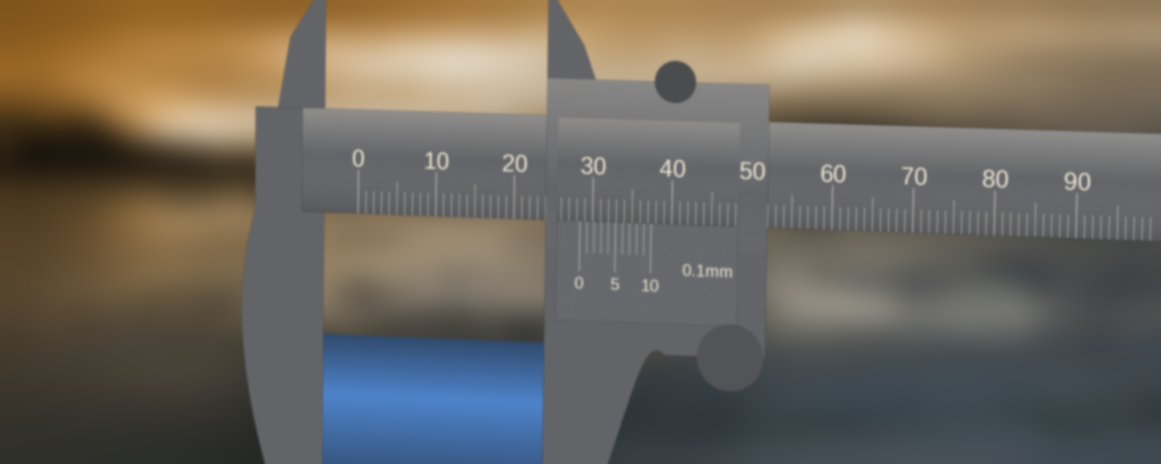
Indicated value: 28.4 mm
